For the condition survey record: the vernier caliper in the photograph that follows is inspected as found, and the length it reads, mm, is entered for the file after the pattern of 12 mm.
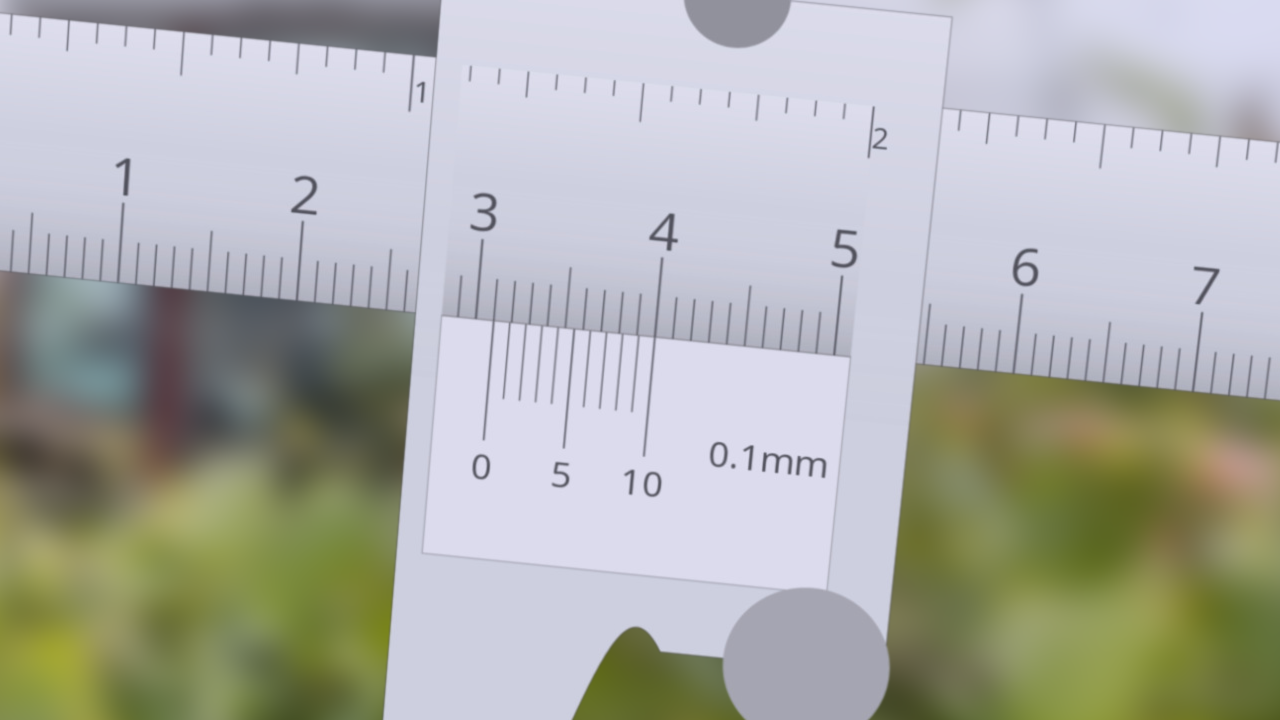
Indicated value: 31.0 mm
